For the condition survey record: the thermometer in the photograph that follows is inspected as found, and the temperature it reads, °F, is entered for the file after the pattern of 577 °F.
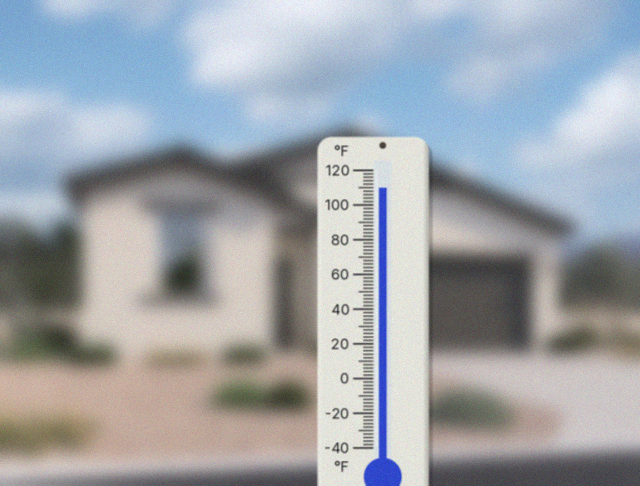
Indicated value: 110 °F
